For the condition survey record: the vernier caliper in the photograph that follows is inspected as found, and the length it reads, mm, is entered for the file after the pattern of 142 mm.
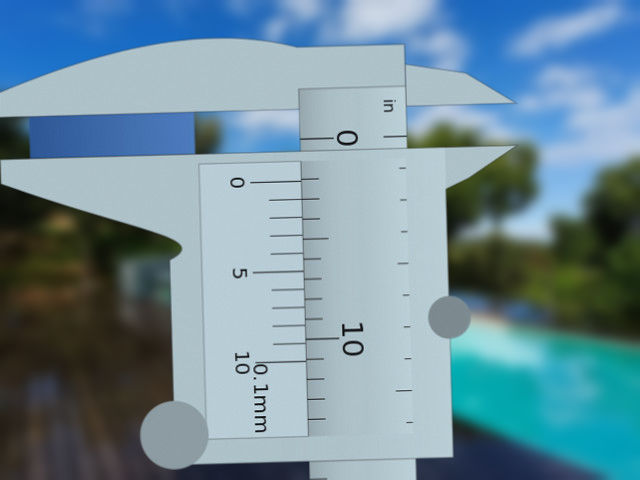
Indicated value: 2.1 mm
